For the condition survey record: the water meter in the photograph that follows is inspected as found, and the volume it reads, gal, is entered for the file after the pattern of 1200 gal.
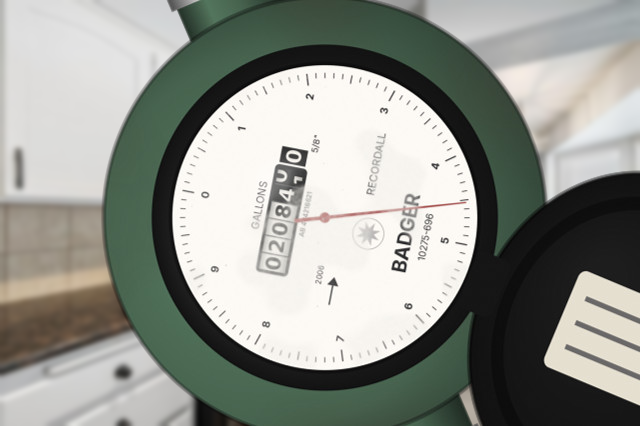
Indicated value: 208404.5 gal
